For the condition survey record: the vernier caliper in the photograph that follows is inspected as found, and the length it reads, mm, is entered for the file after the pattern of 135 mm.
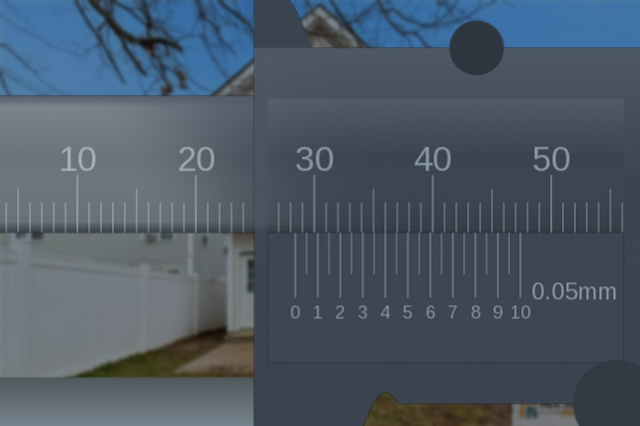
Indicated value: 28.4 mm
